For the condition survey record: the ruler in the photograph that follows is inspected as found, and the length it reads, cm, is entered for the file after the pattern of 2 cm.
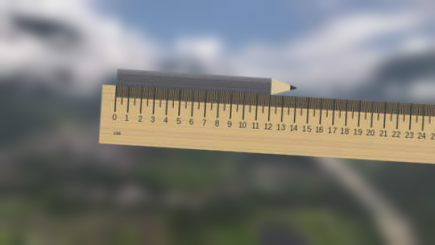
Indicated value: 14 cm
